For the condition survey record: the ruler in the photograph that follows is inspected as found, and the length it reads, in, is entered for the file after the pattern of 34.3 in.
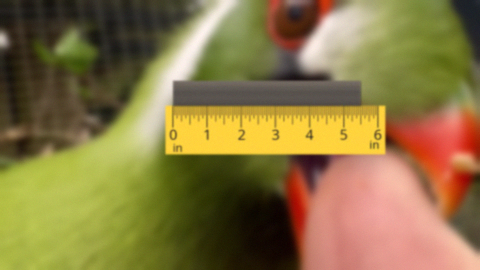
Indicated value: 5.5 in
